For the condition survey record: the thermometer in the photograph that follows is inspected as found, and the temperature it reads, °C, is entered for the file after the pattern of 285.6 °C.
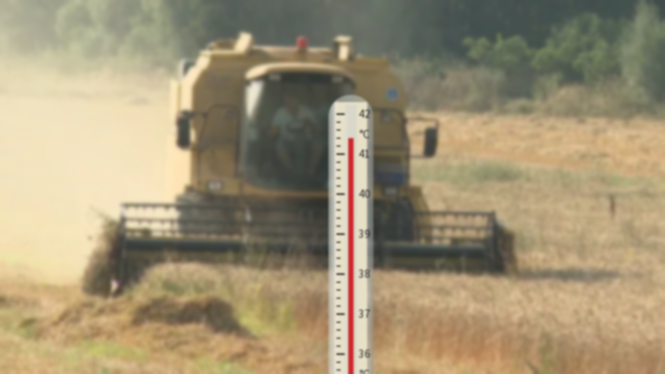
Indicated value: 41.4 °C
